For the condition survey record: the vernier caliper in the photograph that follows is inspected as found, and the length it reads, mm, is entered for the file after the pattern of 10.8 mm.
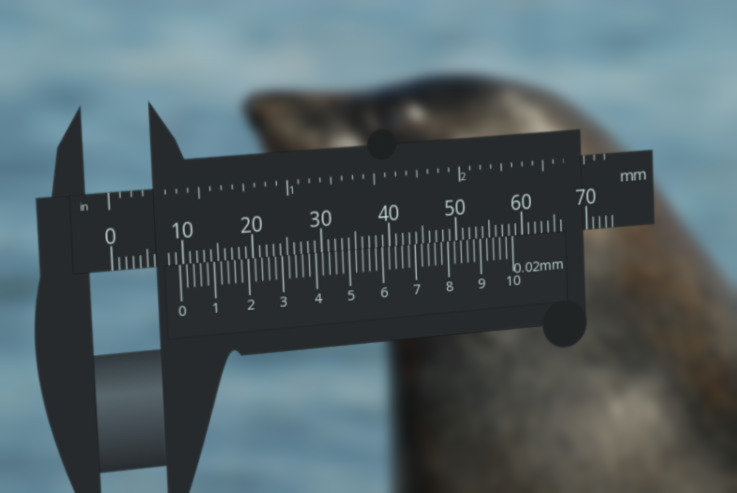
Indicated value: 9.5 mm
